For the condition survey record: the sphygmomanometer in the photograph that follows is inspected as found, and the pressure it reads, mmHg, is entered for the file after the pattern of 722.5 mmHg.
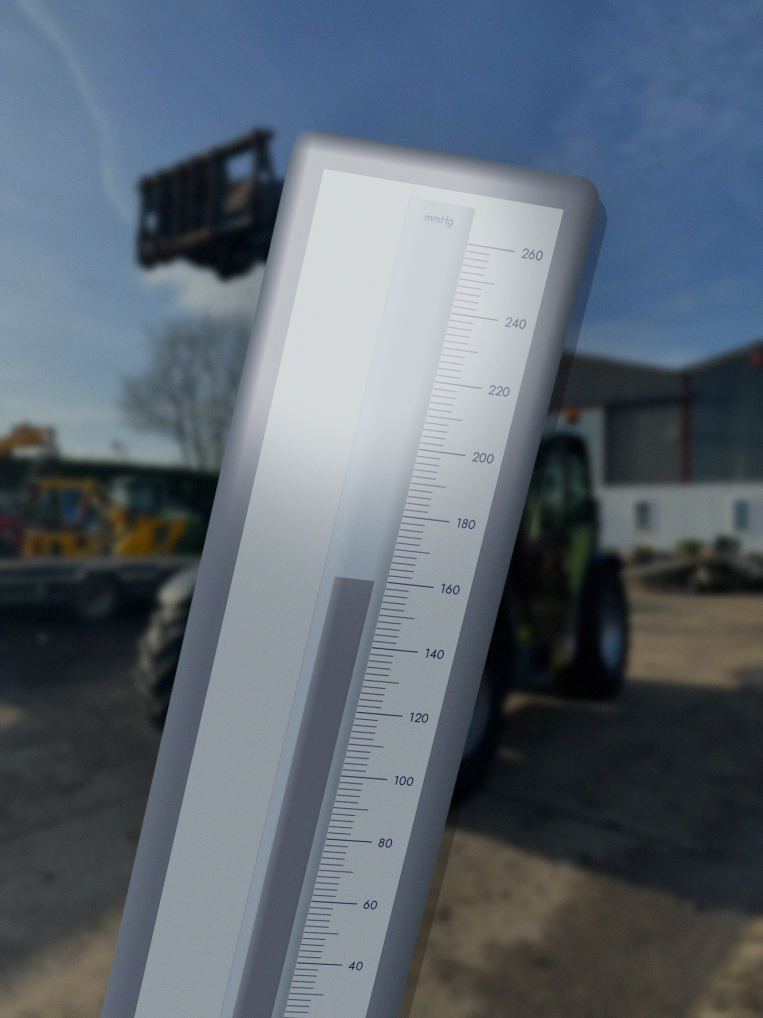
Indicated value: 160 mmHg
